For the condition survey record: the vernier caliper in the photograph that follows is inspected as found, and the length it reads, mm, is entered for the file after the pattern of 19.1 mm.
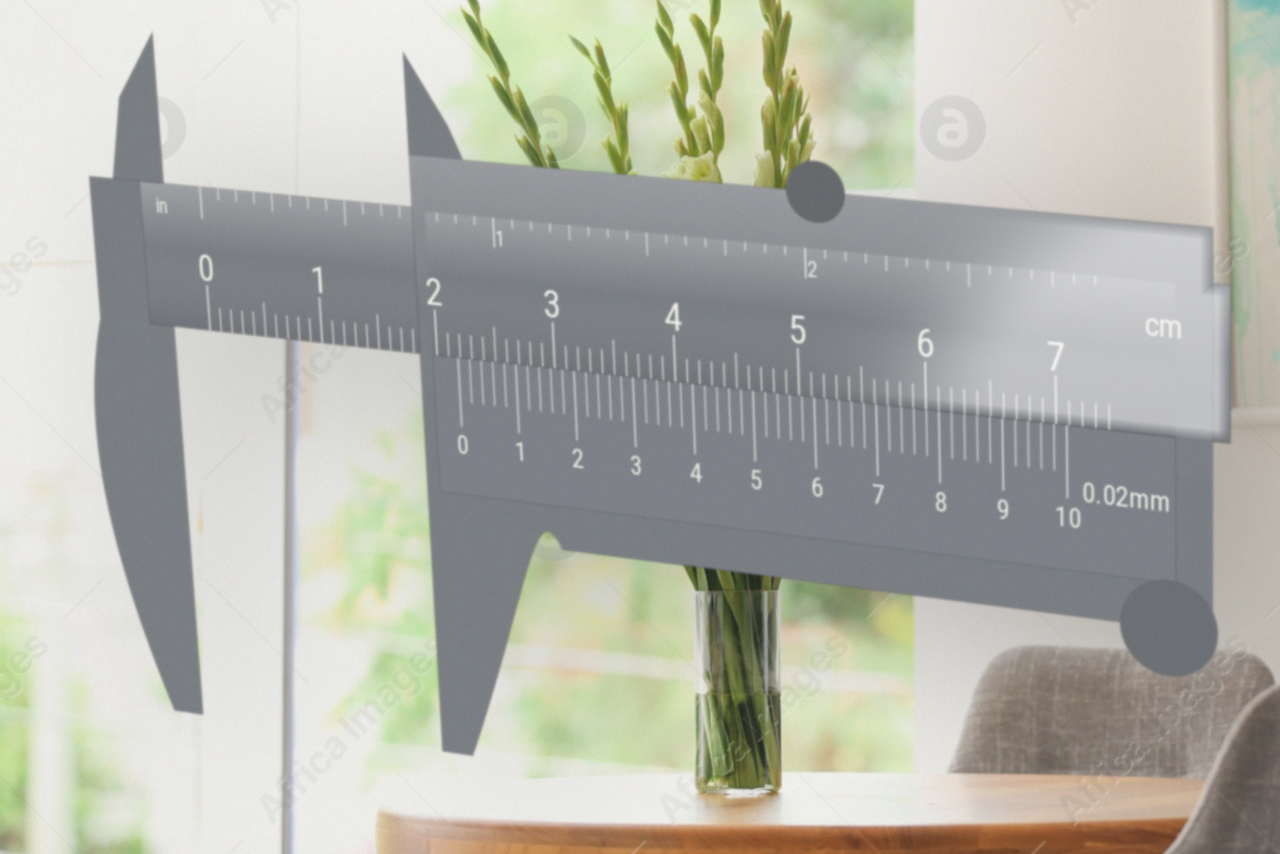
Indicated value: 21.8 mm
